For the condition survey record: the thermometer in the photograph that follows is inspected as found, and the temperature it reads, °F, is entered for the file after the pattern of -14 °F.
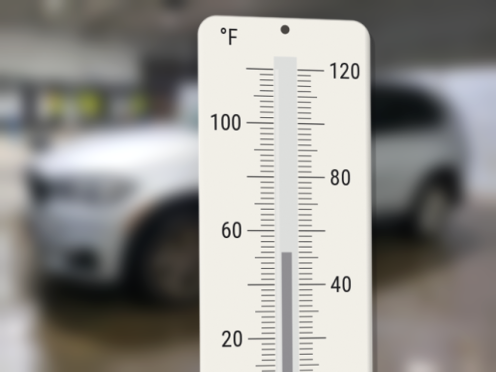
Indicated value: 52 °F
